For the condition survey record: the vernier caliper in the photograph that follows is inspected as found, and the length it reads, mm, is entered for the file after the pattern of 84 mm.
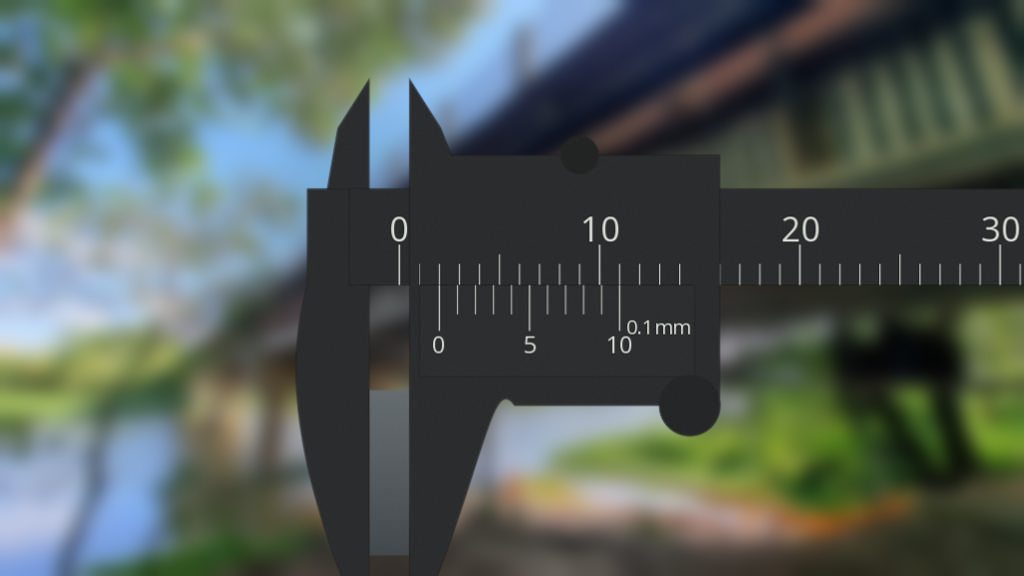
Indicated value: 2.0 mm
